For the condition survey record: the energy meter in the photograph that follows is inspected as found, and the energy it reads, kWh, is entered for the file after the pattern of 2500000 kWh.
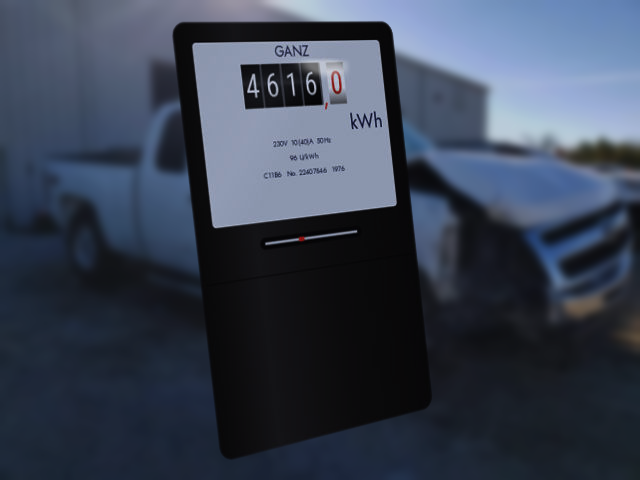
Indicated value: 4616.0 kWh
